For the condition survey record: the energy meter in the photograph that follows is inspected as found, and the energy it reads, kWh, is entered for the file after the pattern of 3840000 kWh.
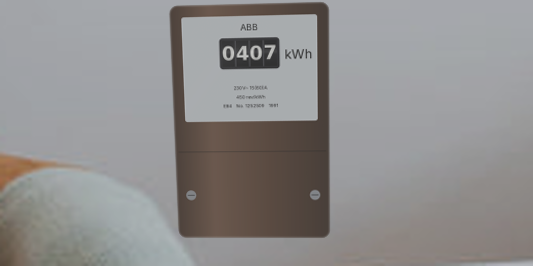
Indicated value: 407 kWh
